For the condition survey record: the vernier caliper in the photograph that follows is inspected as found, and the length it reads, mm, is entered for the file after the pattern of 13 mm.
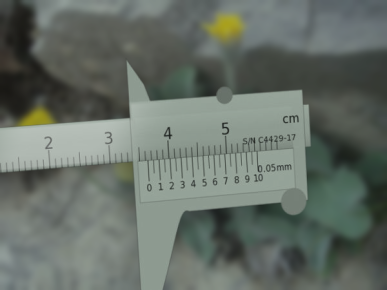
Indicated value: 36.4 mm
